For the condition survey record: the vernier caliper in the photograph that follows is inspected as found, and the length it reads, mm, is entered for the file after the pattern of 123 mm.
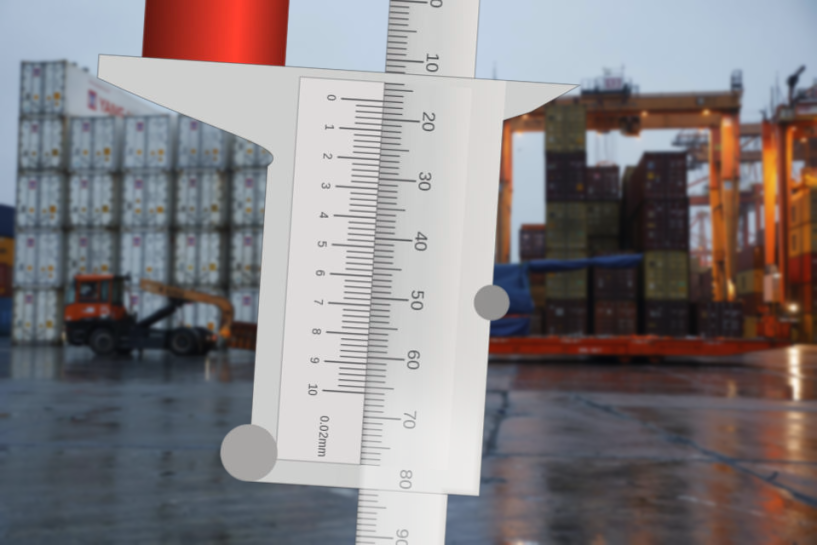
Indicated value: 17.0 mm
